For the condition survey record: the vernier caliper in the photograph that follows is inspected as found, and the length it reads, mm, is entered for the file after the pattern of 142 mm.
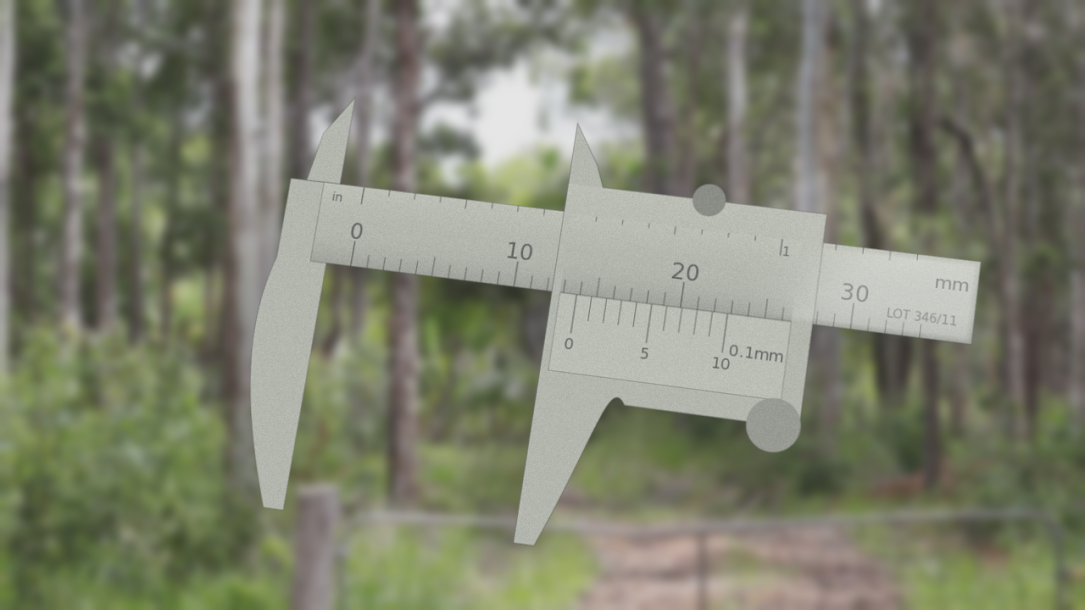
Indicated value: 13.8 mm
